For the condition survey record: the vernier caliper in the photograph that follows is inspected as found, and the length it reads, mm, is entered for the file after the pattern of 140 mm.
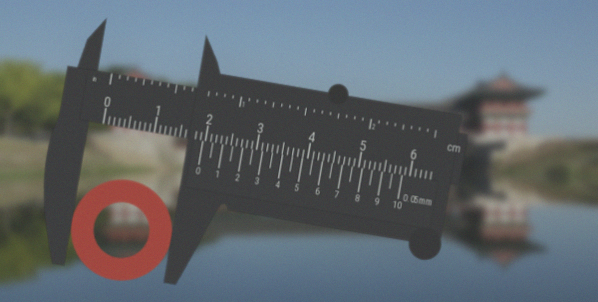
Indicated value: 19.5 mm
